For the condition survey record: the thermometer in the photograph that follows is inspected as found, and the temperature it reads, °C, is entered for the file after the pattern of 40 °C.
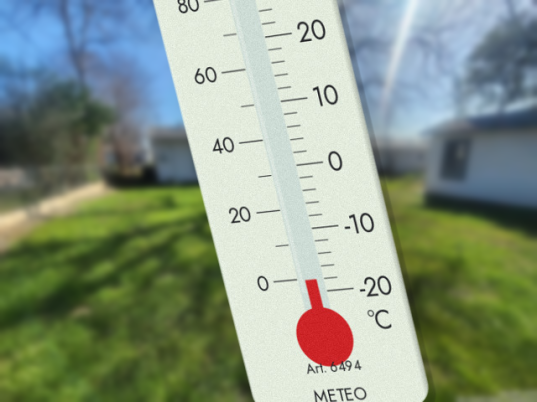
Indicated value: -18 °C
